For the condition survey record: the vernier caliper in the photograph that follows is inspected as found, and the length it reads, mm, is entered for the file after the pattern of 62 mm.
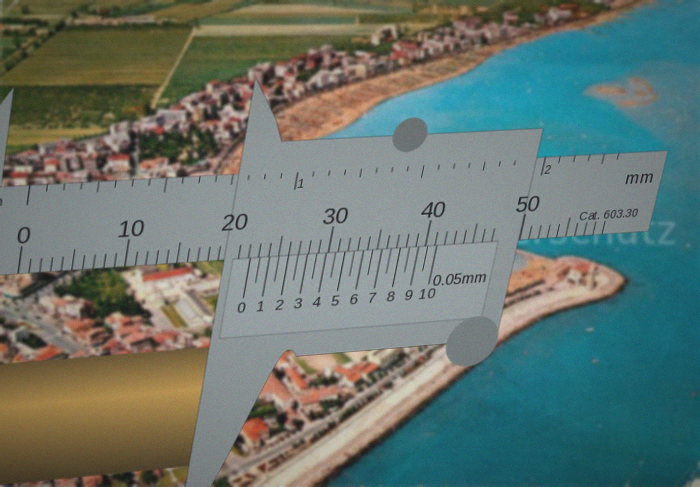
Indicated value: 22.2 mm
